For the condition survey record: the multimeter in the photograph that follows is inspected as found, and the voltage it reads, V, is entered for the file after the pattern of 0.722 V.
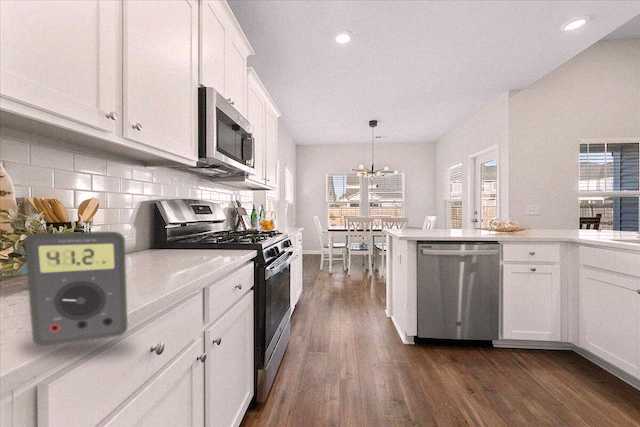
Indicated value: 41.2 V
